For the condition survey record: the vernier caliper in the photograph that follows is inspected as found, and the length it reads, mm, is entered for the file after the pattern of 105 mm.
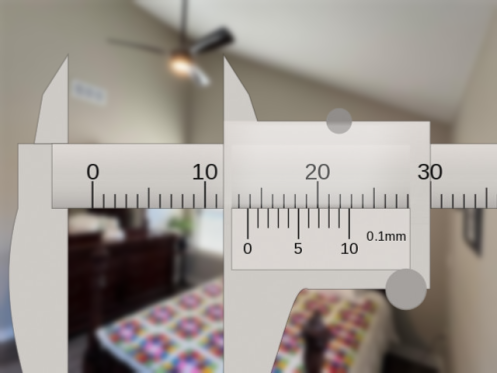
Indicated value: 13.8 mm
